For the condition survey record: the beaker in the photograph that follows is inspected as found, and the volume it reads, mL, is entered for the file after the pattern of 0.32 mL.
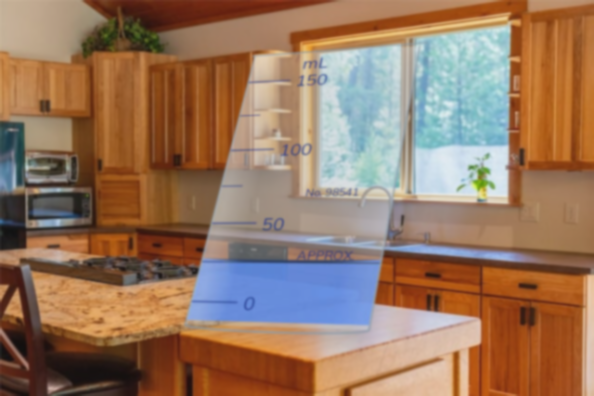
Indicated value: 25 mL
